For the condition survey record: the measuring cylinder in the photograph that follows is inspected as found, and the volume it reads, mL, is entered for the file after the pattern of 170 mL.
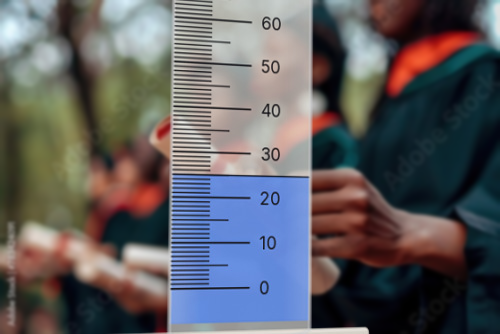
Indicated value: 25 mL
